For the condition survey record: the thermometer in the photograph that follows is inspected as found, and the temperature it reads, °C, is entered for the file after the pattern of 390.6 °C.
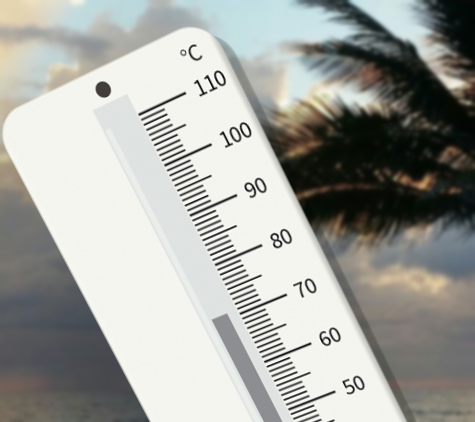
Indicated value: 71 °C
